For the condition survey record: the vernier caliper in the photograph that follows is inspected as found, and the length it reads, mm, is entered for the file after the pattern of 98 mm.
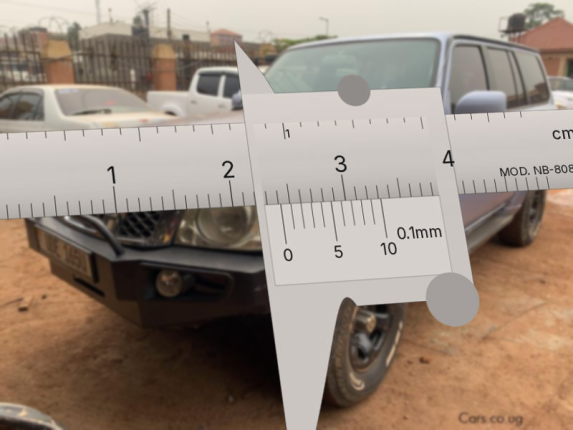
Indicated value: 24.2 mm
